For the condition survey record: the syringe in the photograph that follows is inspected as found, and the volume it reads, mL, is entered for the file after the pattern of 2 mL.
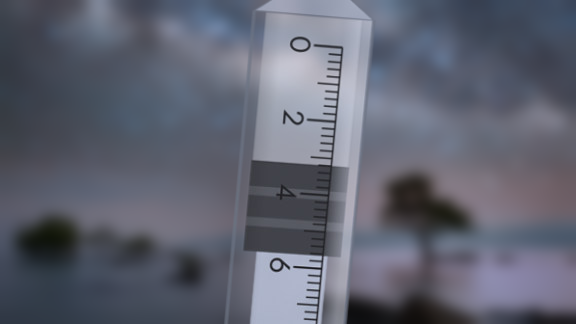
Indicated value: 3.2 mL
